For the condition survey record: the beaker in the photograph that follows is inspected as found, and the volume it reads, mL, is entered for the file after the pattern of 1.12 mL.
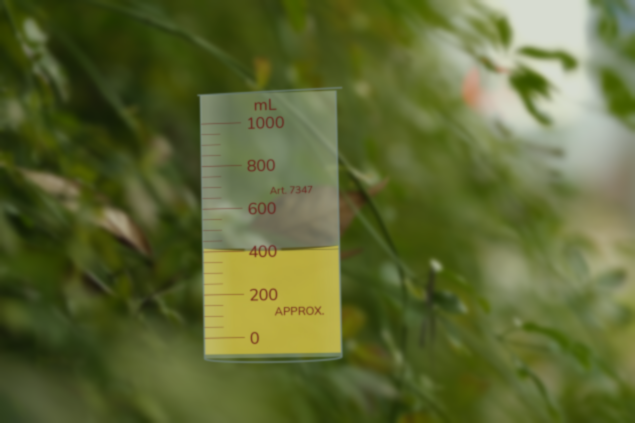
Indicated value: 400 mL
